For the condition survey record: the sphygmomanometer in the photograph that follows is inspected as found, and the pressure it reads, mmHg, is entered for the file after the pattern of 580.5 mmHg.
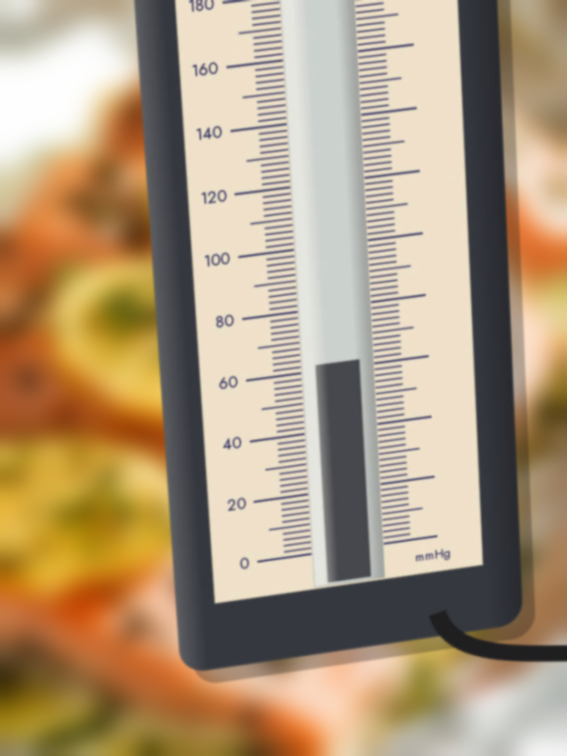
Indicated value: 62 mmHg
